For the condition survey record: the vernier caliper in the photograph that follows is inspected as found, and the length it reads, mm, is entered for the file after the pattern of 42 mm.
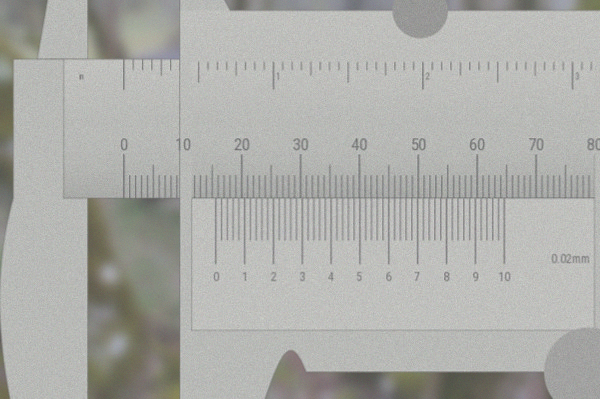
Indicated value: 15.6 mm
